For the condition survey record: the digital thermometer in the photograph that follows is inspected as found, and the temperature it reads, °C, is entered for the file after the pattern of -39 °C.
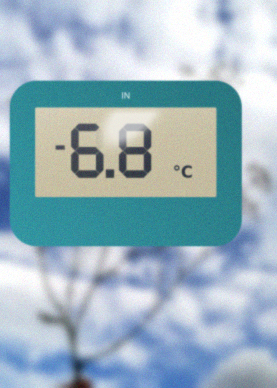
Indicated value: -6.8 °C
